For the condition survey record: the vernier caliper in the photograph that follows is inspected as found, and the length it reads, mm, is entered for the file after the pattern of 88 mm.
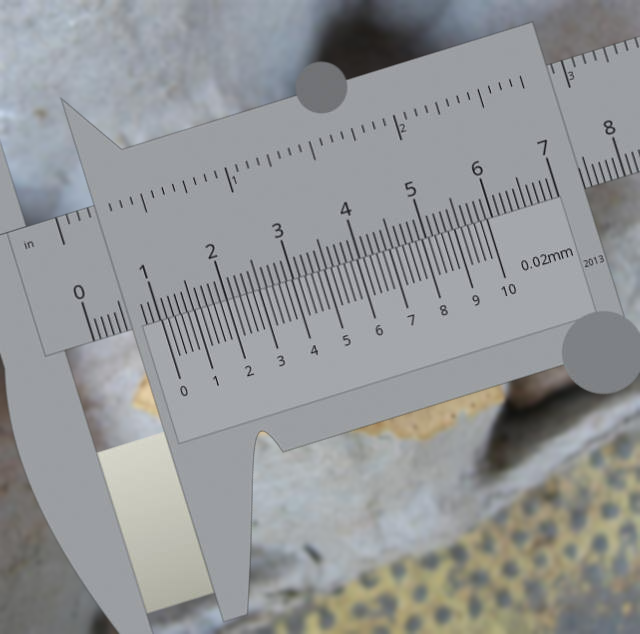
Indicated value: 10.2 mm
